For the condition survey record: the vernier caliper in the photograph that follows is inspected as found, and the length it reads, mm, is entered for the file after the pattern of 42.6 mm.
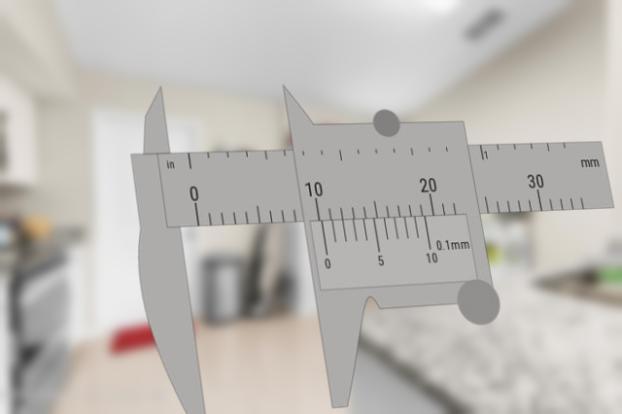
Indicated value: 10.2 mm
